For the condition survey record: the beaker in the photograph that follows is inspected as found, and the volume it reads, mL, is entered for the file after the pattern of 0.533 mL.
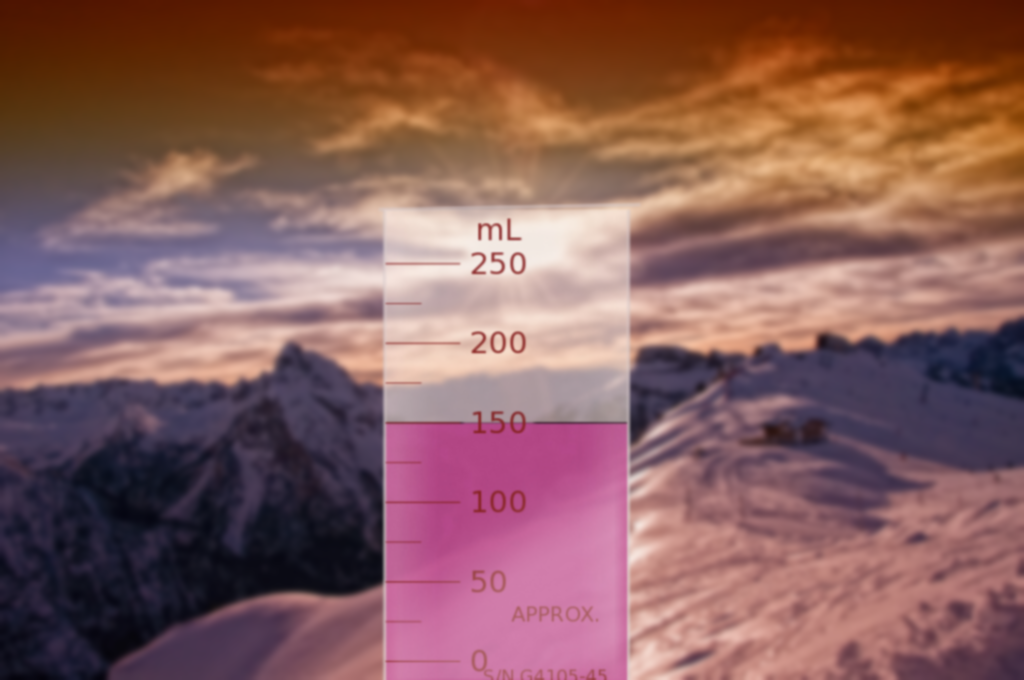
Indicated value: 150 mL
